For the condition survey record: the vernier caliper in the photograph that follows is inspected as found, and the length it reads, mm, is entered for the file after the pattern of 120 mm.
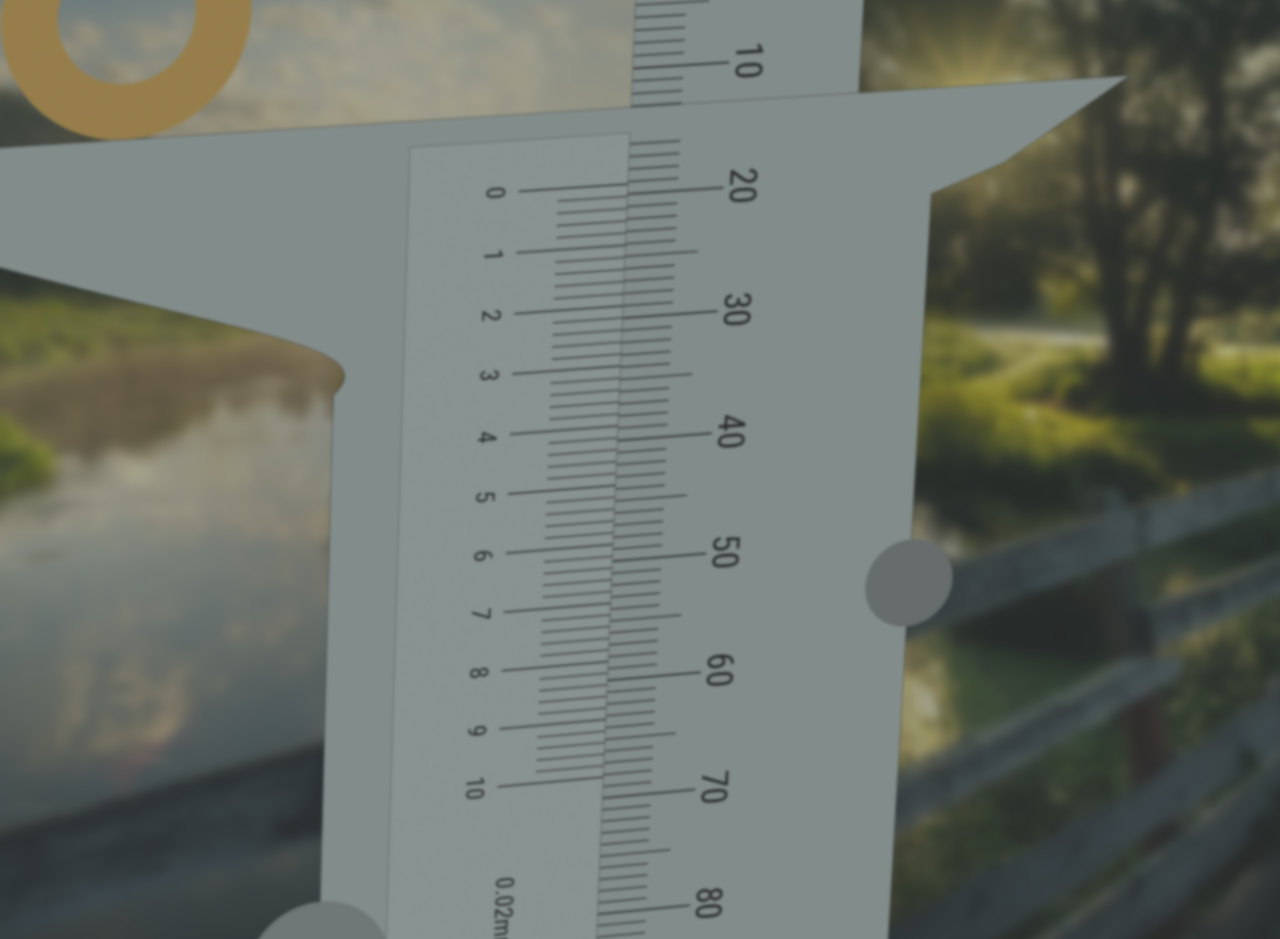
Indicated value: 19.2 mm
